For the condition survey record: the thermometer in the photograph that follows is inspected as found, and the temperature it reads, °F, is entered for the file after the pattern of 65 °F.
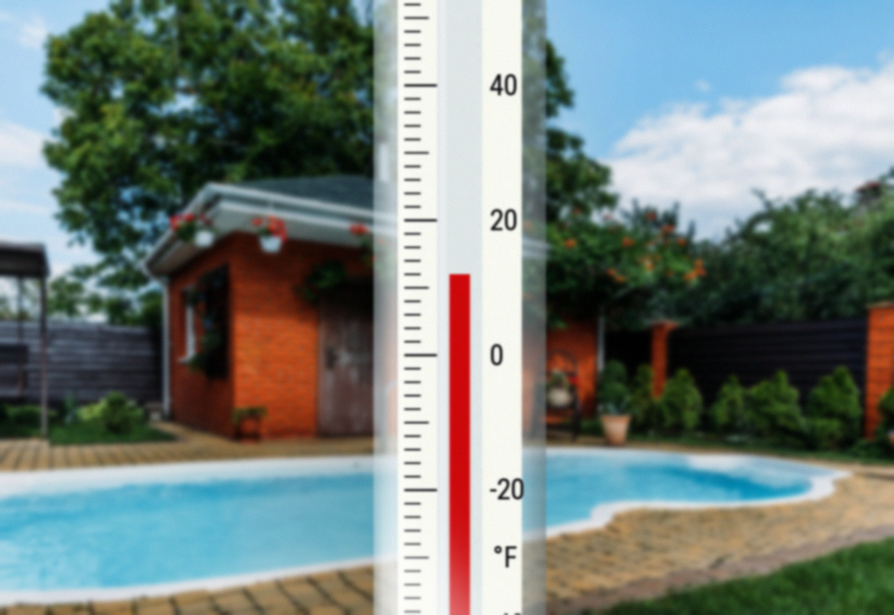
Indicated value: 12 °F
